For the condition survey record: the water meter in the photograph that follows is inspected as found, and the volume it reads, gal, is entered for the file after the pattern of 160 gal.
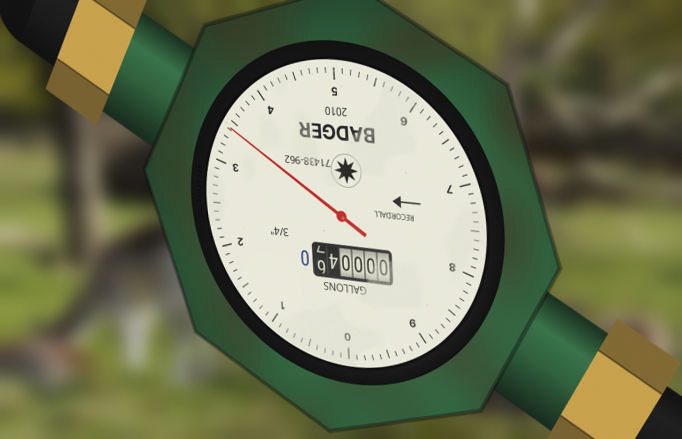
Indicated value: 463.4 gal
